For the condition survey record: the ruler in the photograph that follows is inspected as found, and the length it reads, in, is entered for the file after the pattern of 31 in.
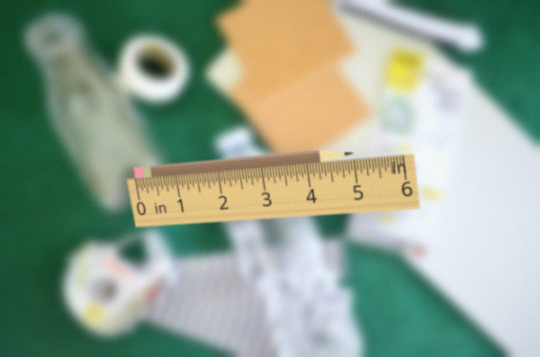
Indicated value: 5 in
